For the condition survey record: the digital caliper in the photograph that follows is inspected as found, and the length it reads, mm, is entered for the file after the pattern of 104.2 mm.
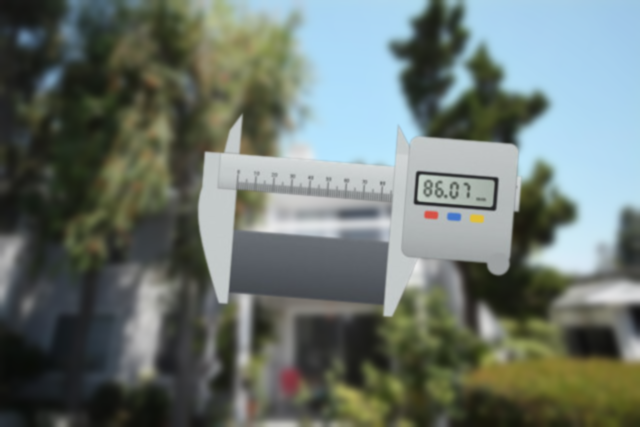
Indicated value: 86.07 mm
